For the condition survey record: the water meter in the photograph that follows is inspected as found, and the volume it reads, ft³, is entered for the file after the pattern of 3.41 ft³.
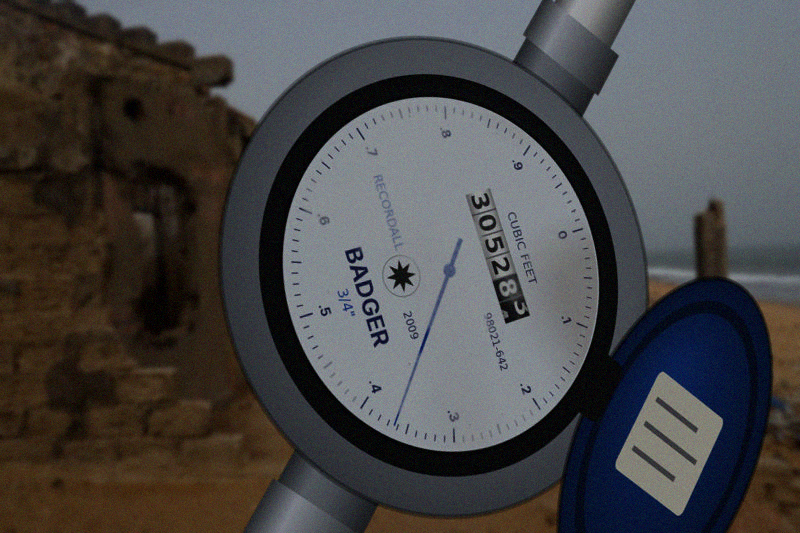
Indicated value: 305283.36 ft³
